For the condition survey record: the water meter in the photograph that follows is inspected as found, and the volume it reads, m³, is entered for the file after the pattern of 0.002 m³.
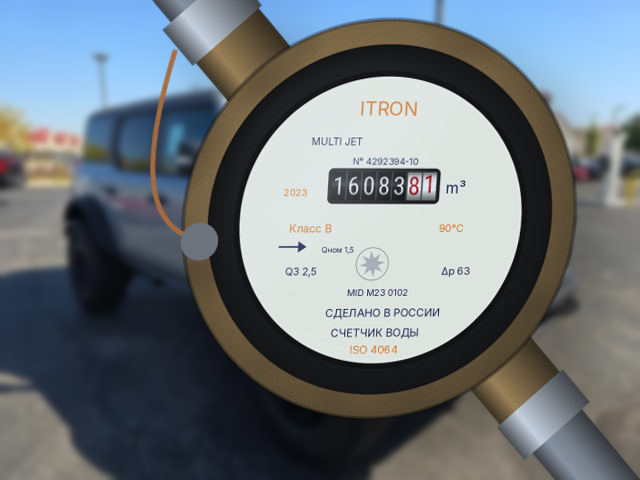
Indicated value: 16083.81 m³
